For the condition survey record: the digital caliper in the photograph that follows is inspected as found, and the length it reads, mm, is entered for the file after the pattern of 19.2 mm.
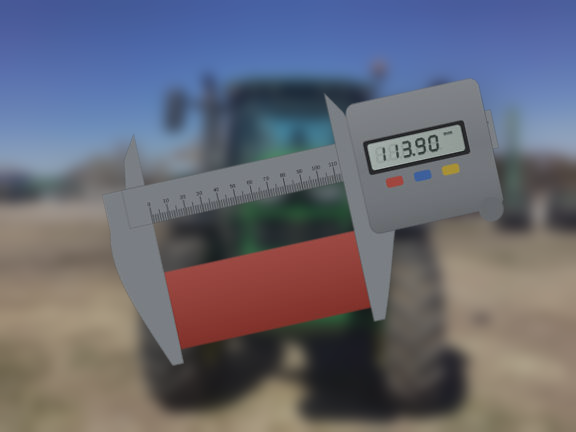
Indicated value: 113.90 mm
